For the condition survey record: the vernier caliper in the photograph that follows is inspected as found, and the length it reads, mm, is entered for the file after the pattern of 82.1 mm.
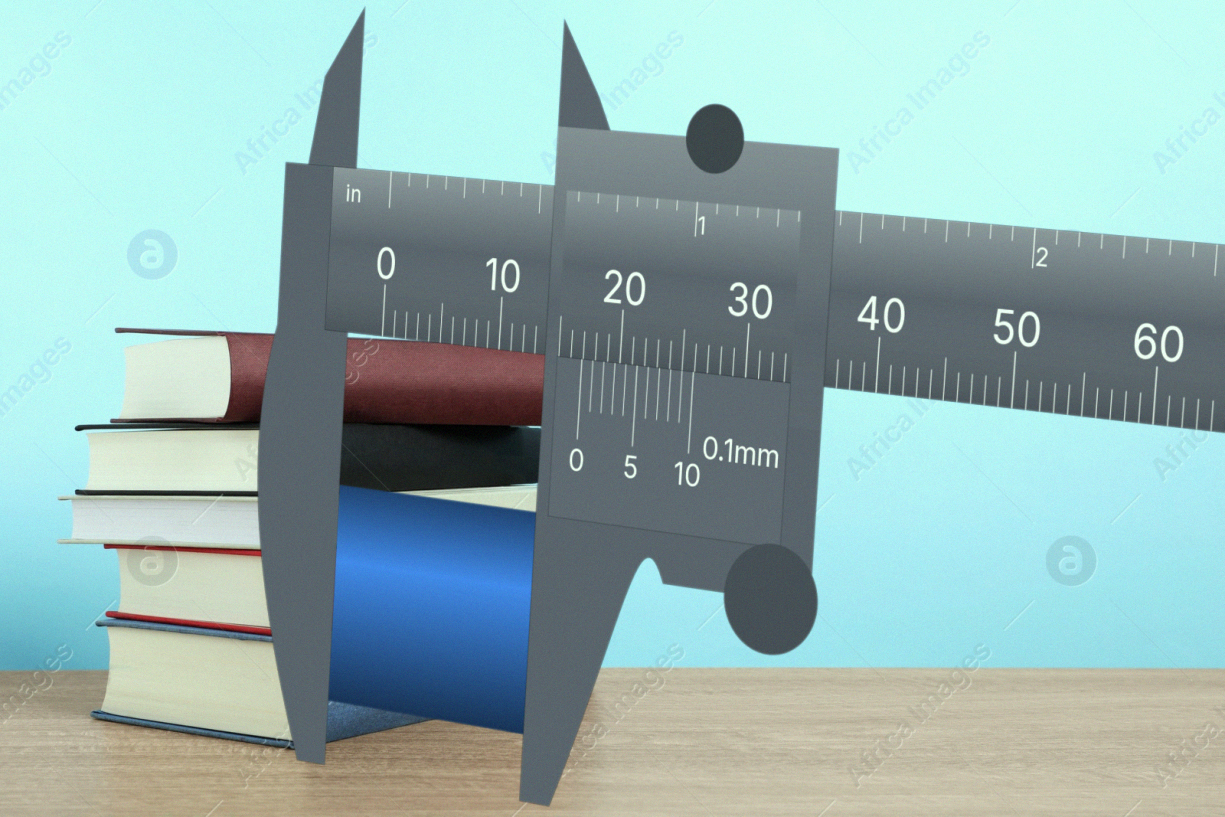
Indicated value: 16.9 mm
